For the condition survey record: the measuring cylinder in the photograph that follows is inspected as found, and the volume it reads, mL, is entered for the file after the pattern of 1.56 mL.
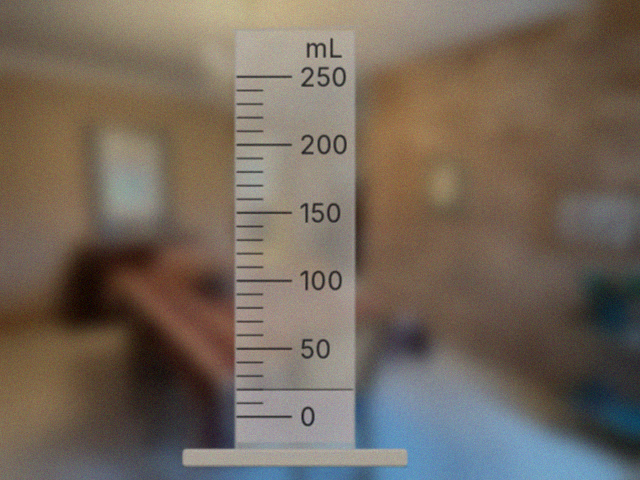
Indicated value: 20 mL
